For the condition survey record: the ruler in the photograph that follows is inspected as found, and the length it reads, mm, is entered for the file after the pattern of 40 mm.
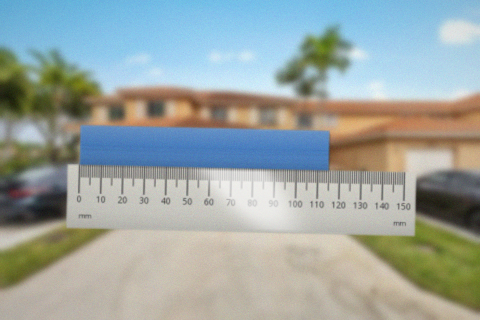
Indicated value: 115 mm
